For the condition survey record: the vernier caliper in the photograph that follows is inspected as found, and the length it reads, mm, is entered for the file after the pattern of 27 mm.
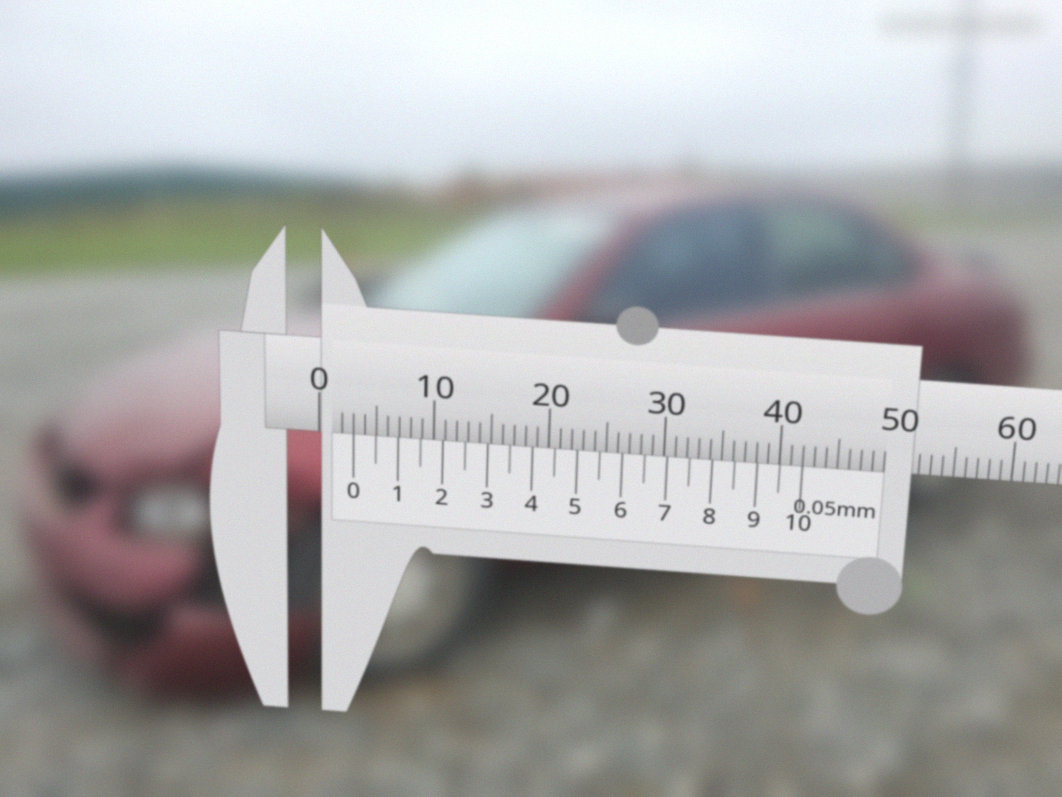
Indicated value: 3.0 mm
